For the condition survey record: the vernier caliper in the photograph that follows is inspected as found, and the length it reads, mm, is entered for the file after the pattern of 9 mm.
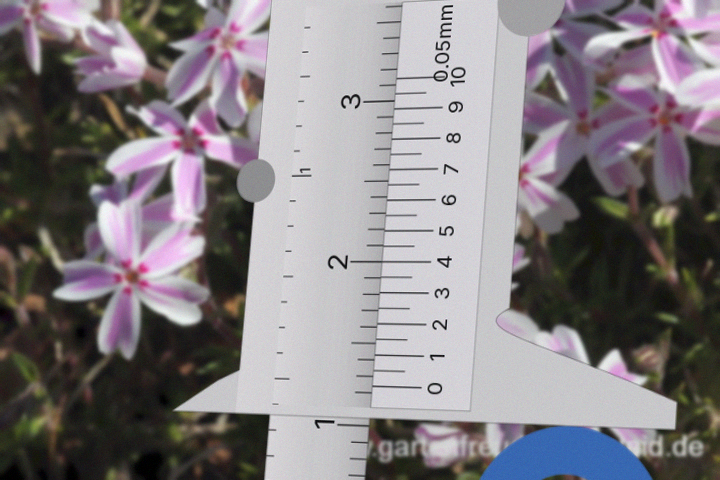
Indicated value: 12.4 mm
